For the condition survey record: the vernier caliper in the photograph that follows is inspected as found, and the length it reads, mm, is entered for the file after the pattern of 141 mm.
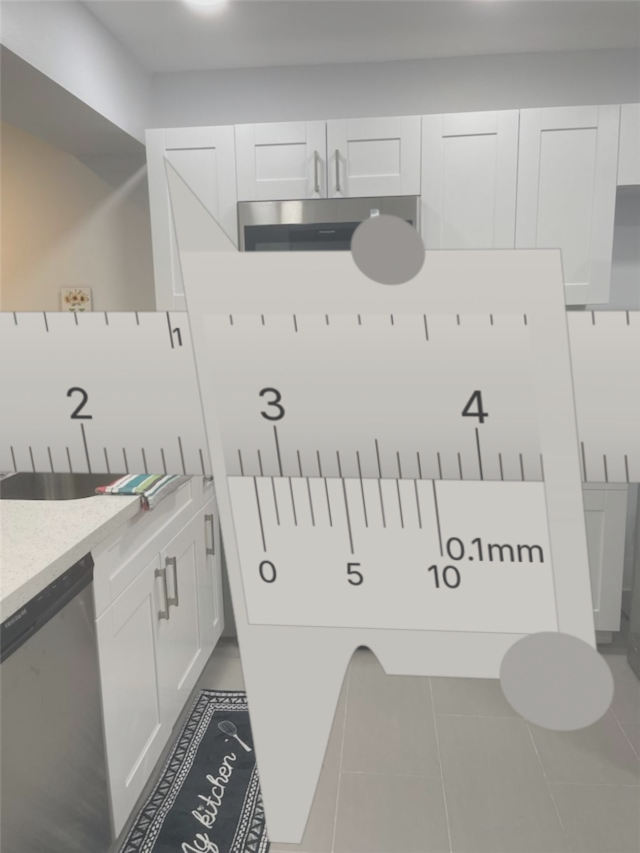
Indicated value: 28.6 mm
